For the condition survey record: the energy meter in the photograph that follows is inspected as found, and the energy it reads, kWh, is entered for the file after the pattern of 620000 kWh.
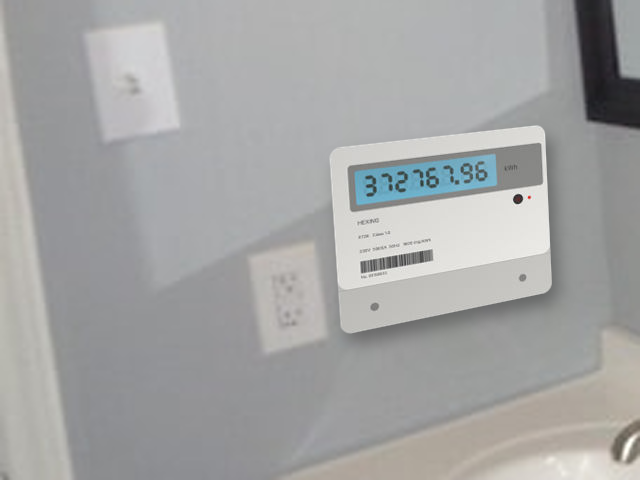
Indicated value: 372767.96 kWh
